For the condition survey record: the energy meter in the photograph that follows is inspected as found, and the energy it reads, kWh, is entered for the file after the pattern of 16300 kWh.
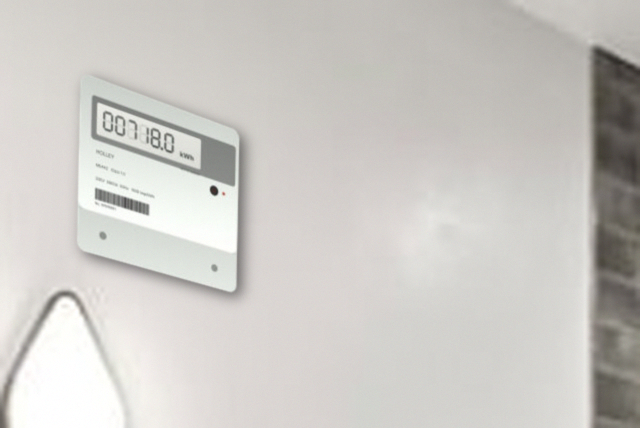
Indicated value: 718.0 kWh
